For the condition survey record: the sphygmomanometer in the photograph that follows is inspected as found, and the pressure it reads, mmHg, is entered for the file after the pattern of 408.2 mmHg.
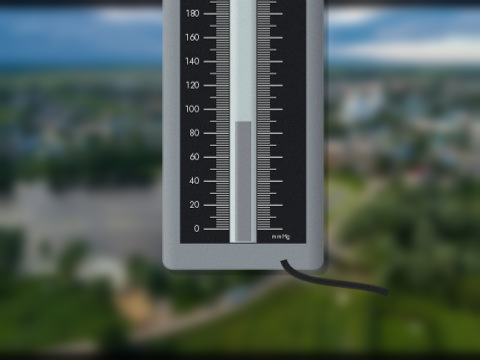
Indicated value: 90 mmHg
